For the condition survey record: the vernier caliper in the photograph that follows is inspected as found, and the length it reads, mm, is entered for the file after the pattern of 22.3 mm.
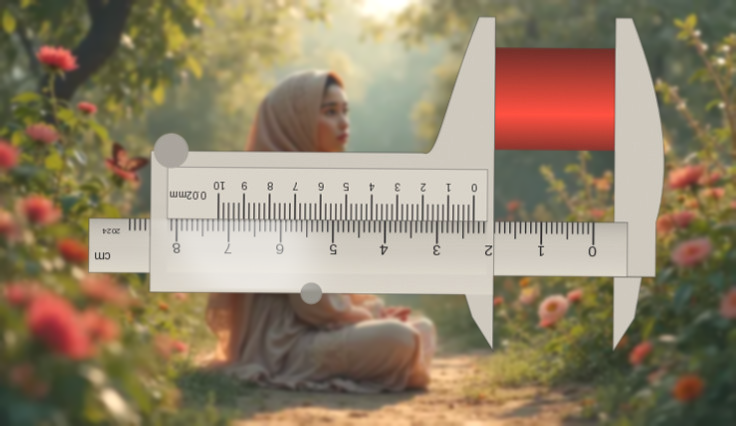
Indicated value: 23.0 mm
